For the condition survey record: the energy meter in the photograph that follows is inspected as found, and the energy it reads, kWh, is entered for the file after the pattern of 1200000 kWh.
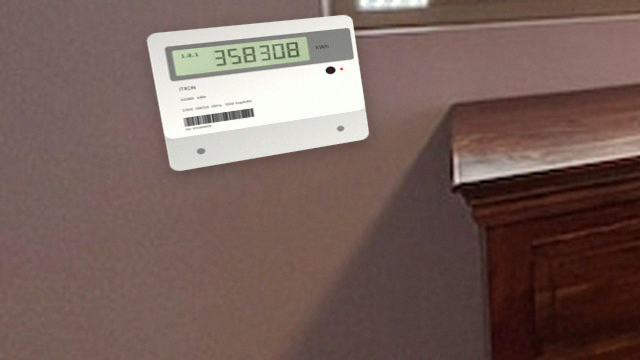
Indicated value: 358308 kWh
